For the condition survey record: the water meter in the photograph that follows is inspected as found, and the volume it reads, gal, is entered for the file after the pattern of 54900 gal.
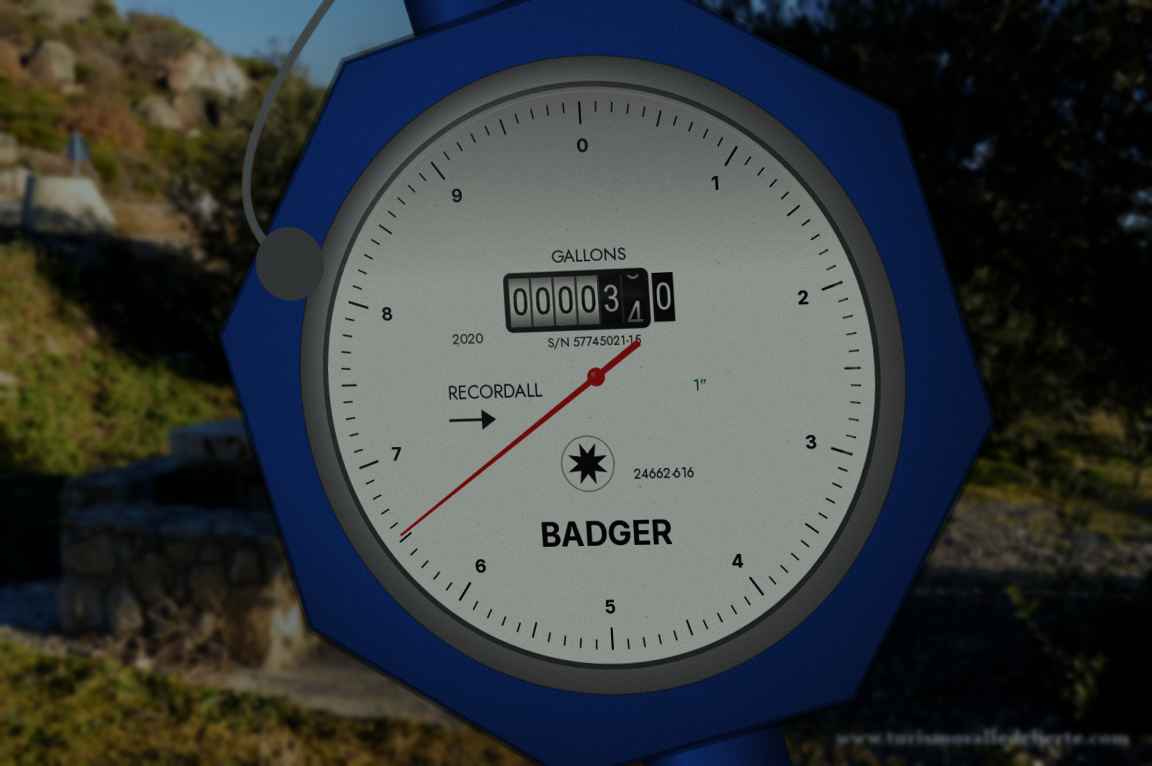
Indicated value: 336.5 gal
